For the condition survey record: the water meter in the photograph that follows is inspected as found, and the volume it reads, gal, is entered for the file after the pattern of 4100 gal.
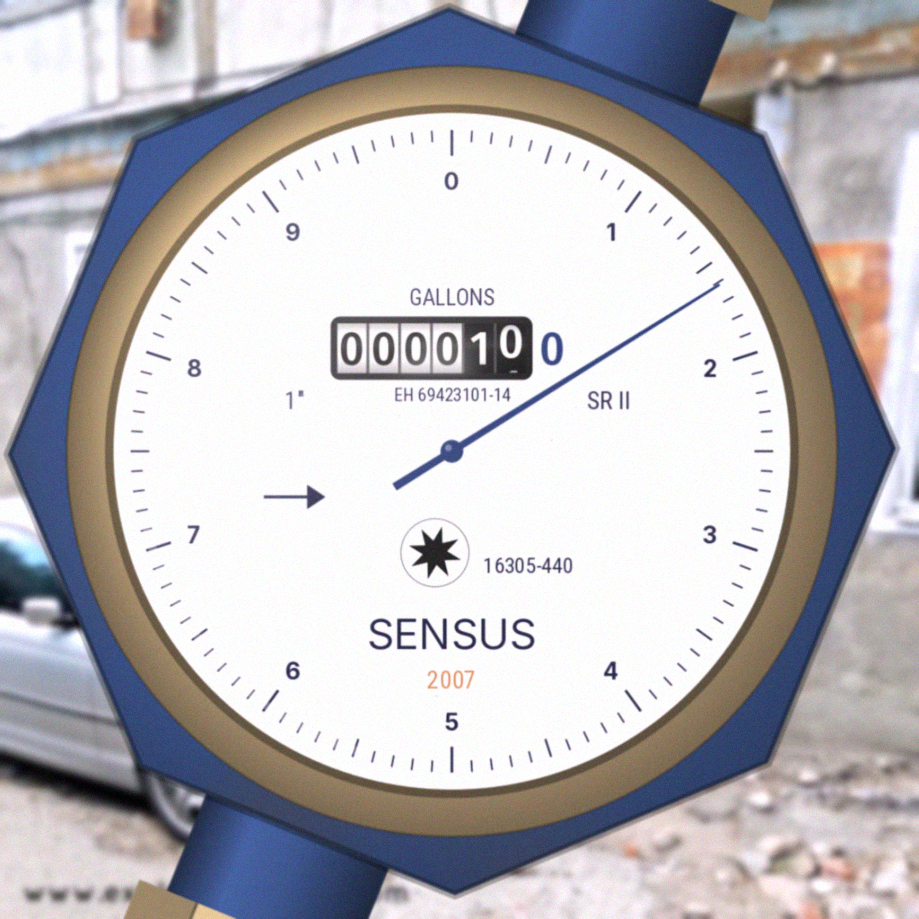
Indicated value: 101.6 gal
